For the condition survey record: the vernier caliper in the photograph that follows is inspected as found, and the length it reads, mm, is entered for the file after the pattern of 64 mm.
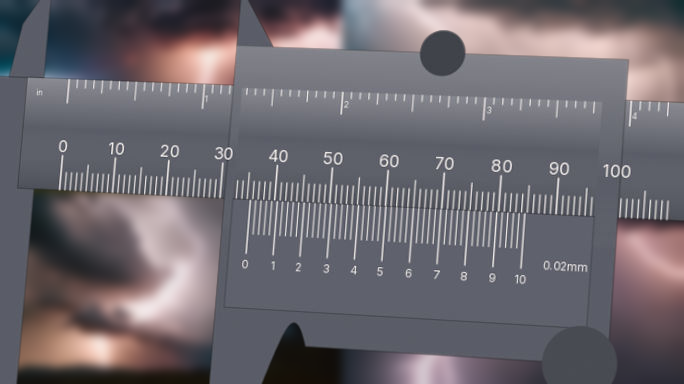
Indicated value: 35.6 mm
